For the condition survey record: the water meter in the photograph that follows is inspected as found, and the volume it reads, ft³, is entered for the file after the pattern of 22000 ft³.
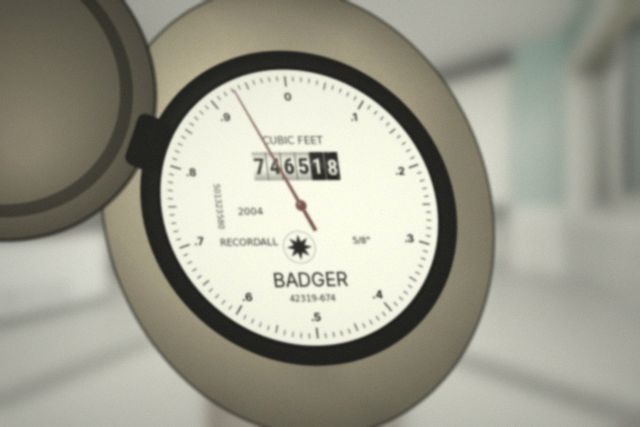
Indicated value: 746517.93 ft³
